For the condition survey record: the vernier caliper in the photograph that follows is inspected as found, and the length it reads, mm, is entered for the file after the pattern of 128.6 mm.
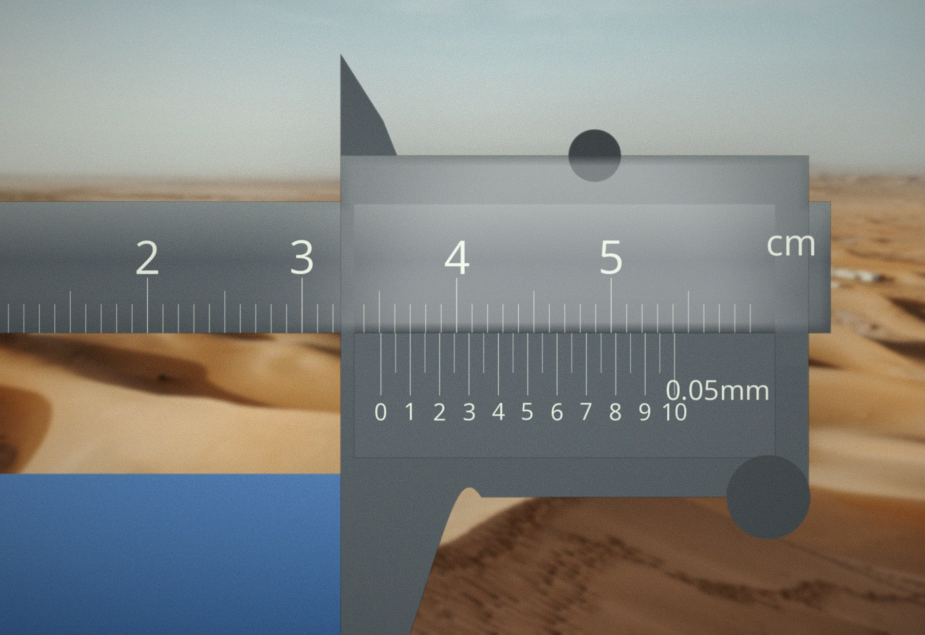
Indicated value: 35.1 mm
